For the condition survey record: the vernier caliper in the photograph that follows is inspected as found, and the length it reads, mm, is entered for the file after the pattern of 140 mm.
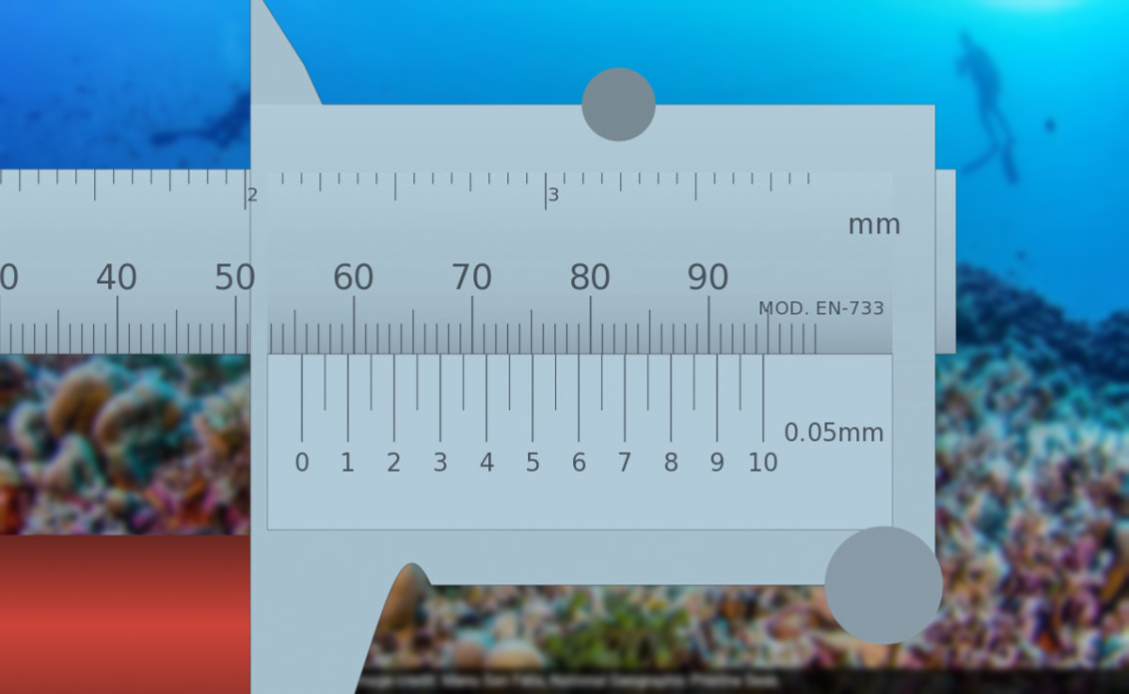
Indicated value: 55.6 mm
